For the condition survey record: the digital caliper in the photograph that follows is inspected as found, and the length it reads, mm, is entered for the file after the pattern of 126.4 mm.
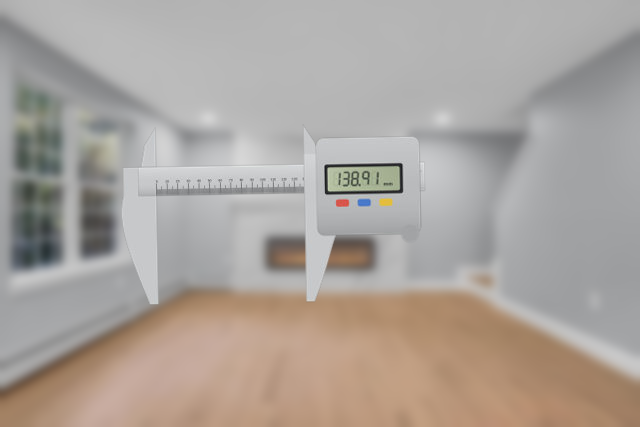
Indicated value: 138.91 mm
